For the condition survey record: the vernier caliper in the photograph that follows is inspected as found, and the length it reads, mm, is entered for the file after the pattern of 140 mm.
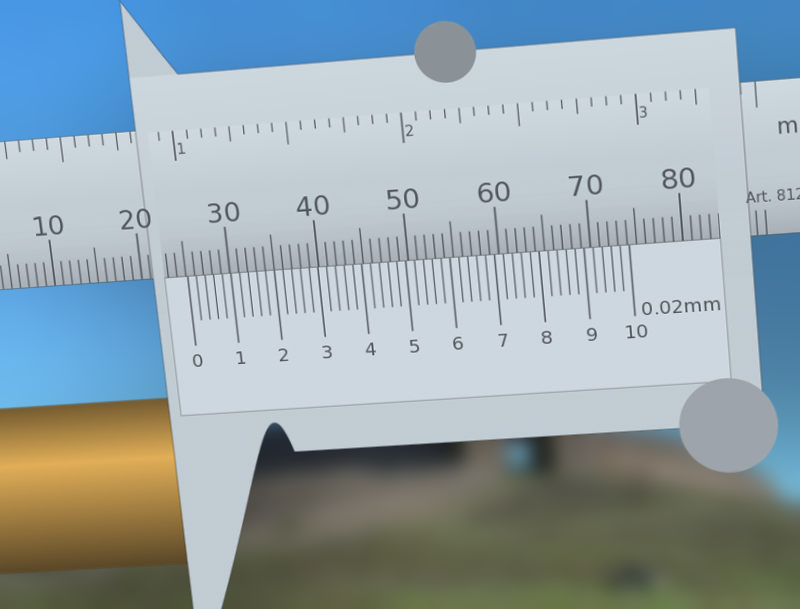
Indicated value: 25.2 mm
